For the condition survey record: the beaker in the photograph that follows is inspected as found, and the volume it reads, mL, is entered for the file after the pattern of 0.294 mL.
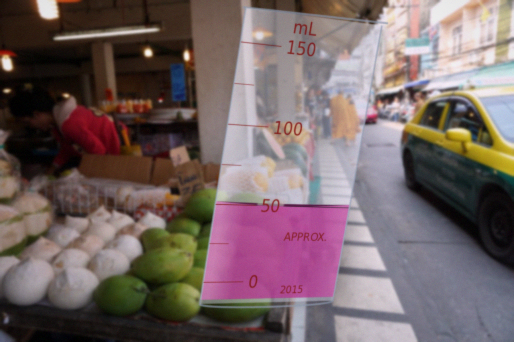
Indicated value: 50 mL
